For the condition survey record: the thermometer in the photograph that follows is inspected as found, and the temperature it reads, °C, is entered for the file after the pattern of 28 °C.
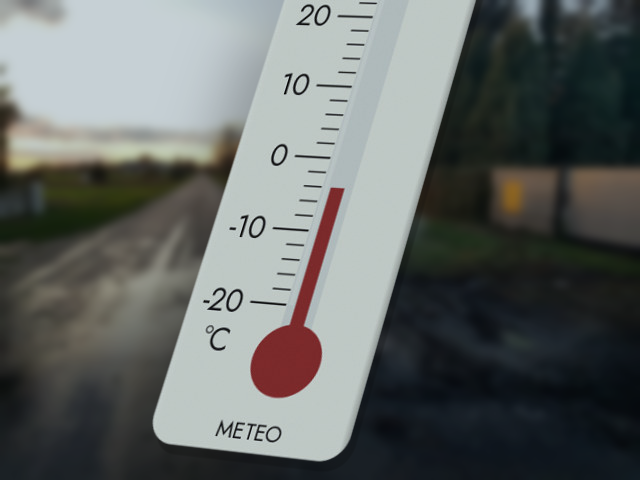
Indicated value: -4 °C
